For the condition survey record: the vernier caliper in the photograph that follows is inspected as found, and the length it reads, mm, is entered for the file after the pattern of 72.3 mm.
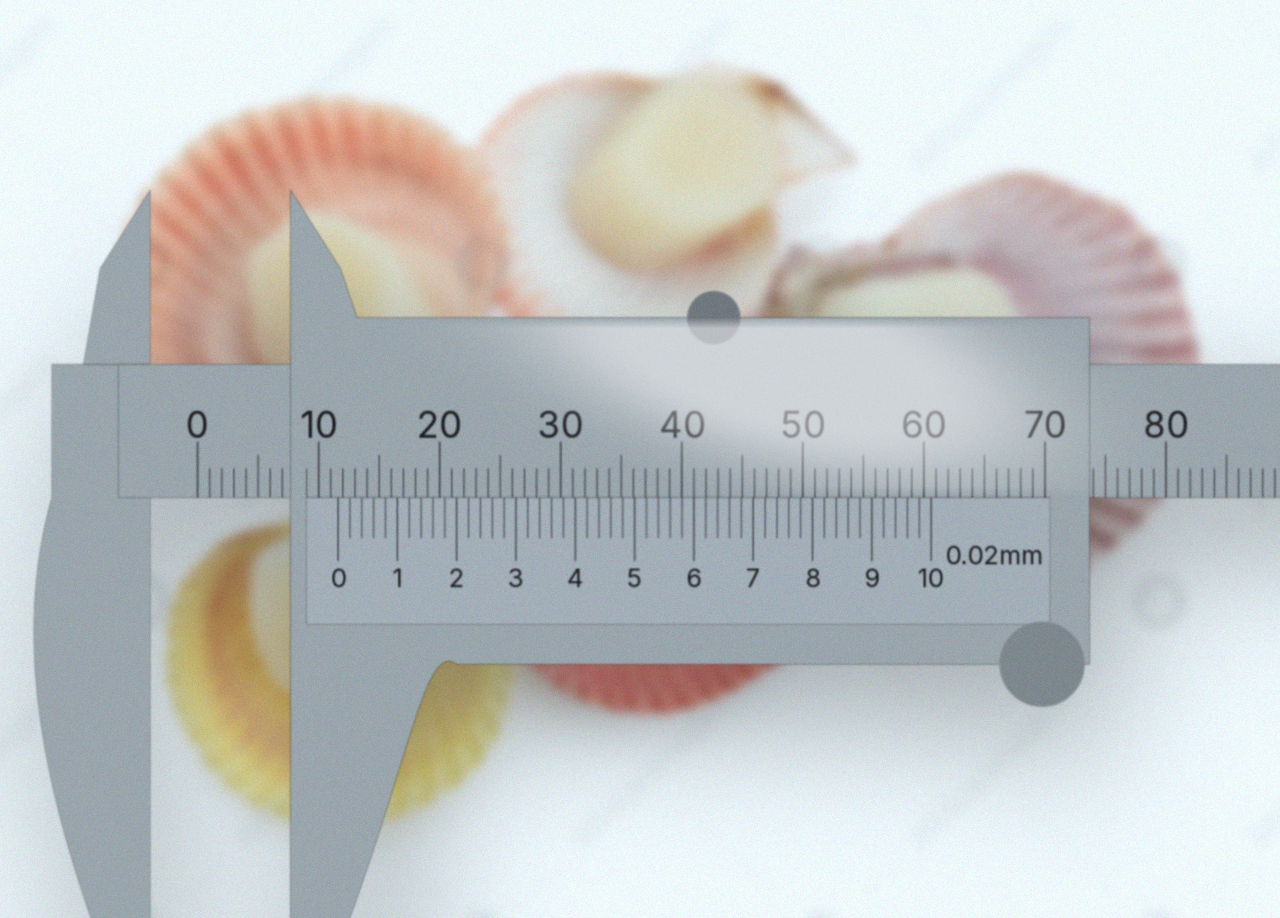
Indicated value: 11.6 mm
